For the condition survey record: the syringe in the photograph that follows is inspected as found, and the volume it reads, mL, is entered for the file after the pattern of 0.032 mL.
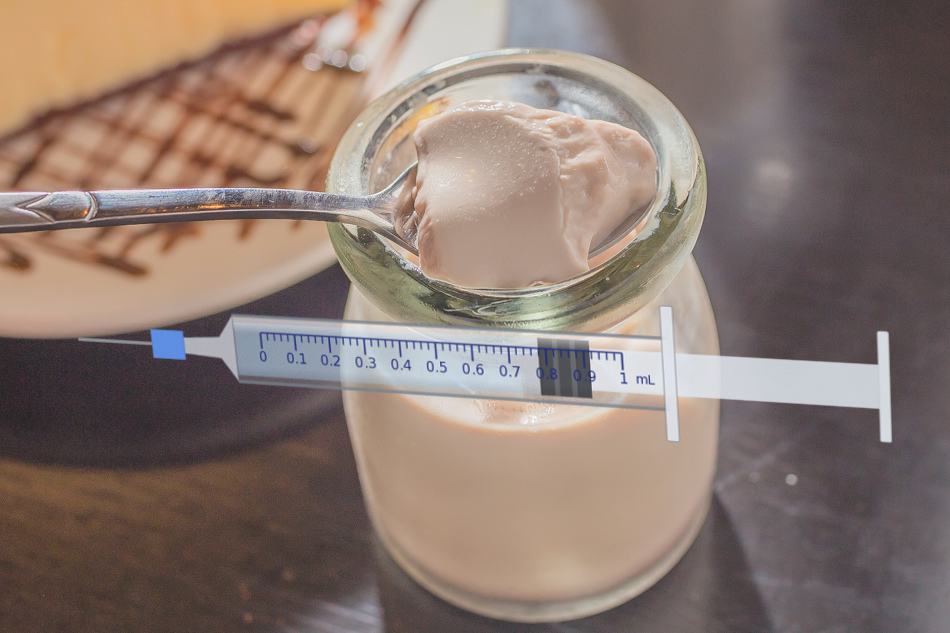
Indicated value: 0.78 mL
